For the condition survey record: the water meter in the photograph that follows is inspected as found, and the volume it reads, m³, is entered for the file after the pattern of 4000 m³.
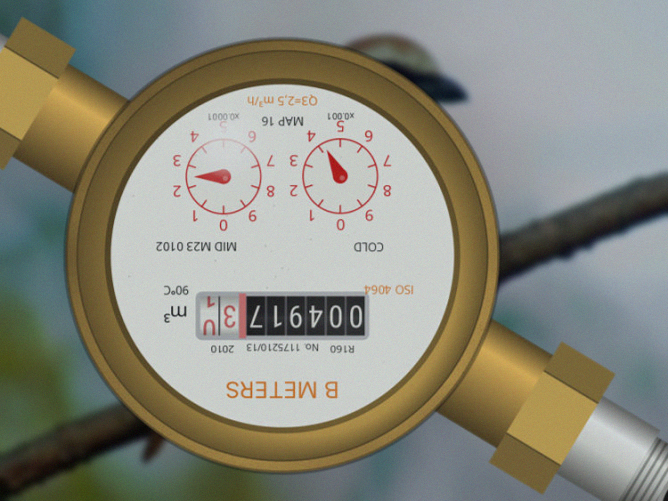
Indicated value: 4917.3042 m³
